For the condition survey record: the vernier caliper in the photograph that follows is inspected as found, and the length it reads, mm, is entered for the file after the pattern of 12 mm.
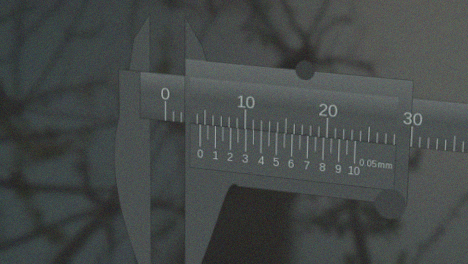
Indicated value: 4.4 mm
